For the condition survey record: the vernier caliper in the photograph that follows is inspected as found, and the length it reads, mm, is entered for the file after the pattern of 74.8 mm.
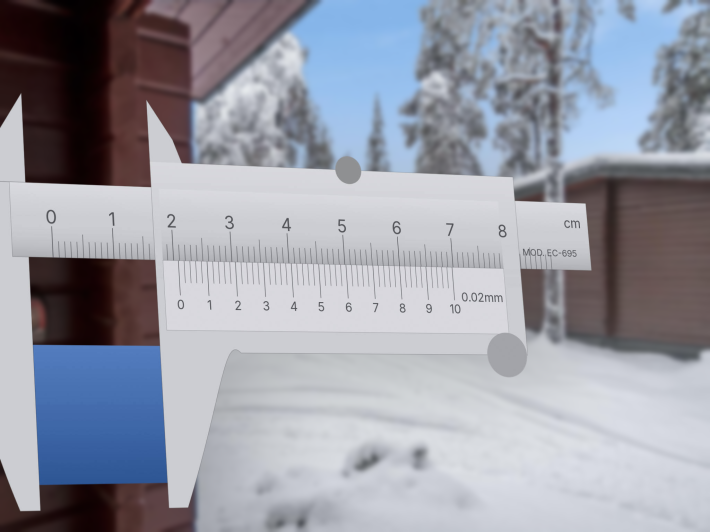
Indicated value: 20.8 mm
